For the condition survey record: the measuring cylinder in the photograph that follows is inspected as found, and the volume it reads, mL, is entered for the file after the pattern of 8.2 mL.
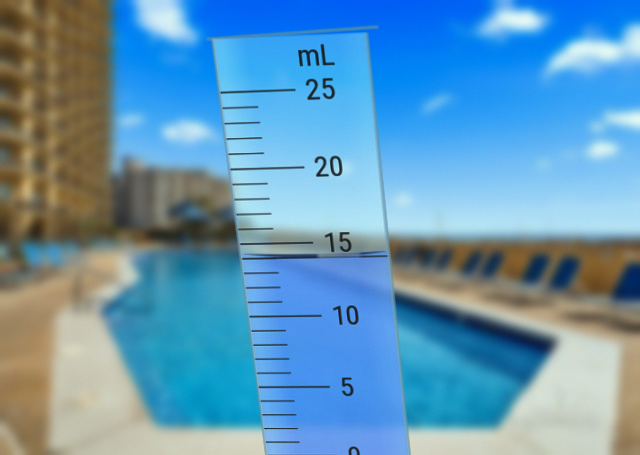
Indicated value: 14 mL
